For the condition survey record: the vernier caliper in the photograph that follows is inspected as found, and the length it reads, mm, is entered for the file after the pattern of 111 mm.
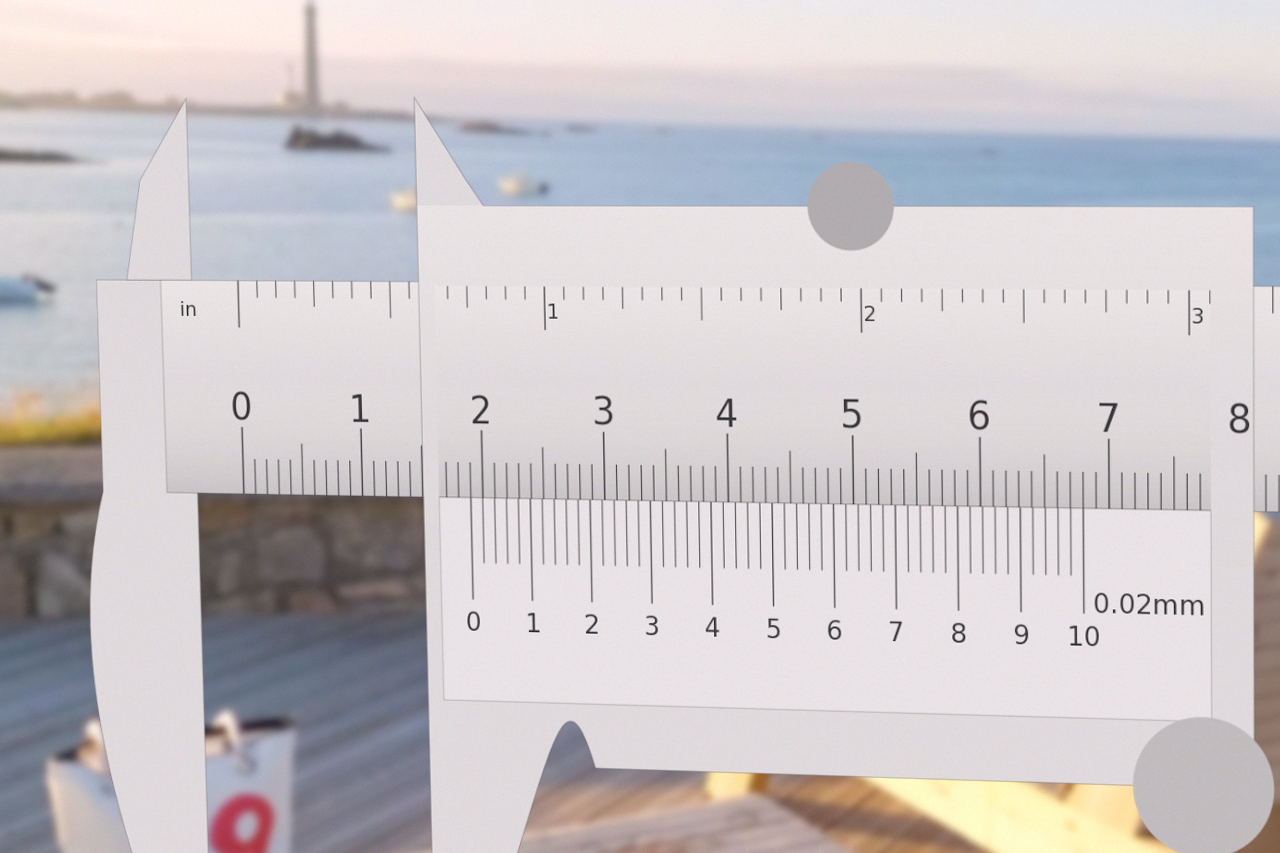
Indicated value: 19.0 mm
